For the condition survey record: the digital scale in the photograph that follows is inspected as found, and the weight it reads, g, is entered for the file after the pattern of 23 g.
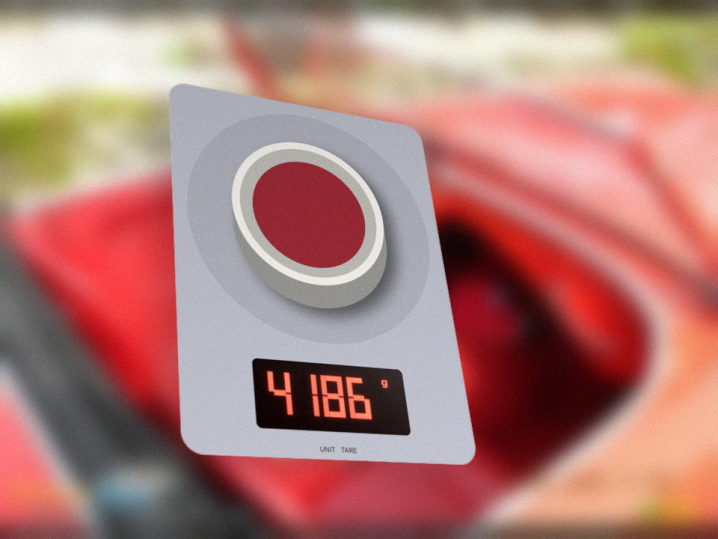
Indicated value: 4186 g
